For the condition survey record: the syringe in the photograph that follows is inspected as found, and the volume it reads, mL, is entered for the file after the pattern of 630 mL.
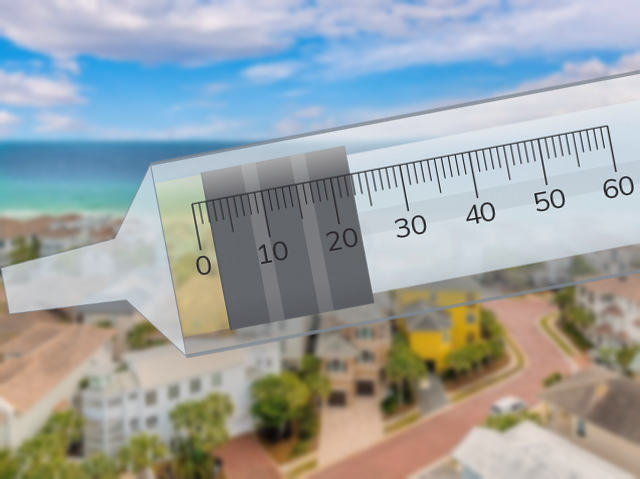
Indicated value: 2 mL
